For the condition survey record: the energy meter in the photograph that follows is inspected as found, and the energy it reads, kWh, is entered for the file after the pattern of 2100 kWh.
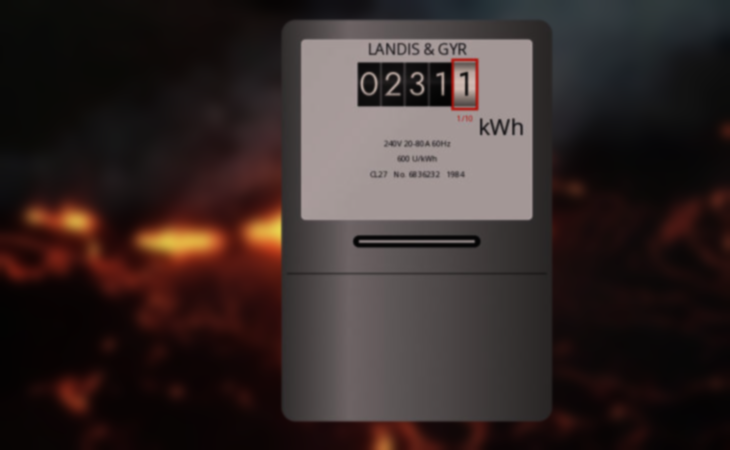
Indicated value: 231.1 kWh
